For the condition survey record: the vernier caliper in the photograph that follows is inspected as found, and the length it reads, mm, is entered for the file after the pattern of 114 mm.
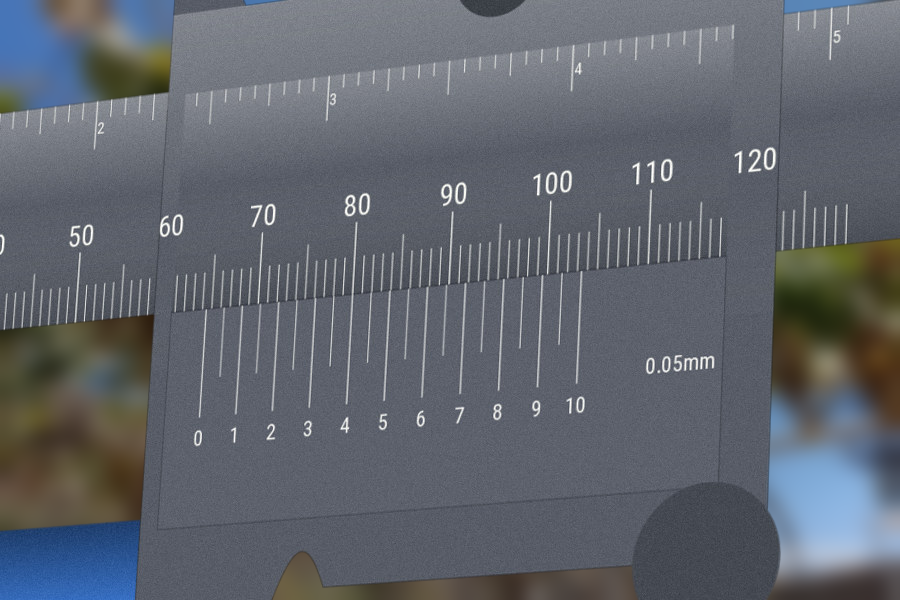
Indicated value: 64.4 mm
